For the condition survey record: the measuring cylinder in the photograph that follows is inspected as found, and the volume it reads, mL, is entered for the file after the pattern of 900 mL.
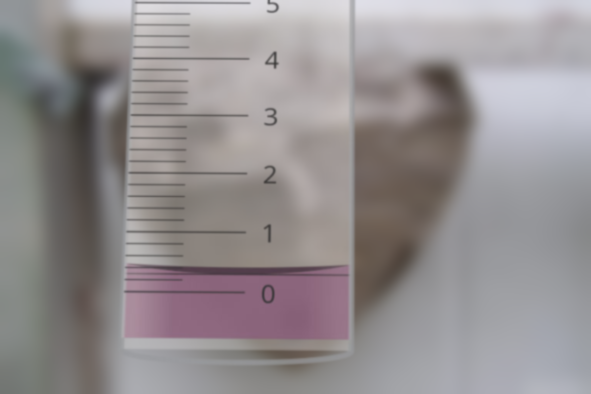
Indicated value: 0.3 mL
